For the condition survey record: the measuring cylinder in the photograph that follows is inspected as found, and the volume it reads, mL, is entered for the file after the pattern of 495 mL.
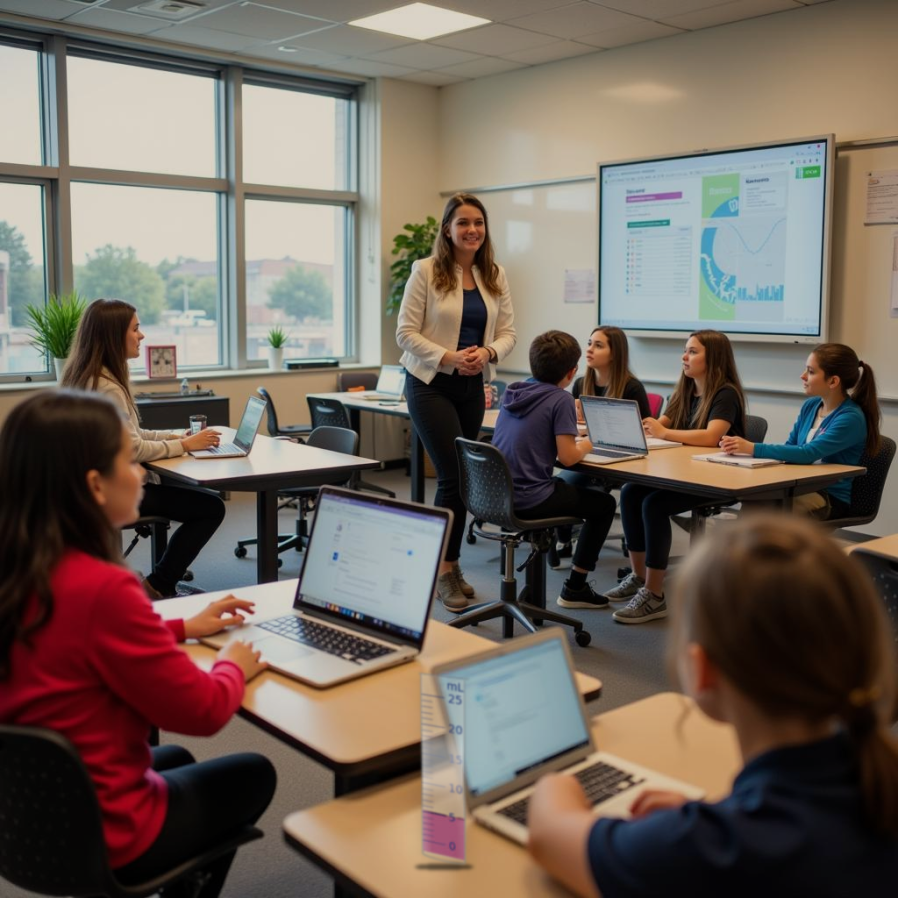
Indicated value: 5 mL
